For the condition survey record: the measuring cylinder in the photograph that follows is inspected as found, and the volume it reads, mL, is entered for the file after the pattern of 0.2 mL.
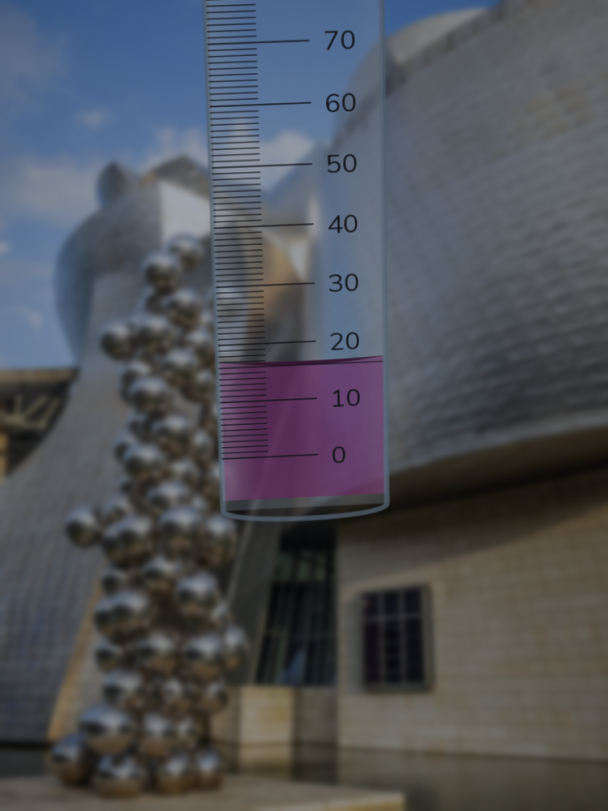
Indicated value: 16 mL
